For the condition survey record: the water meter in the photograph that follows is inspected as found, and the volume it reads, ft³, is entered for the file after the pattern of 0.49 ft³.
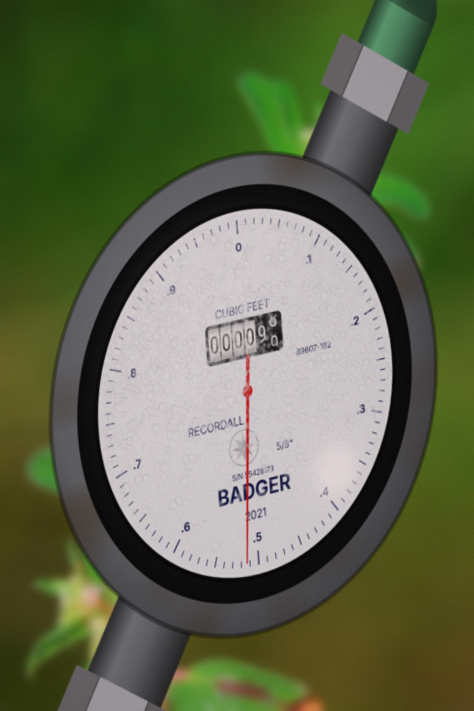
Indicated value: 98.51 ft³
